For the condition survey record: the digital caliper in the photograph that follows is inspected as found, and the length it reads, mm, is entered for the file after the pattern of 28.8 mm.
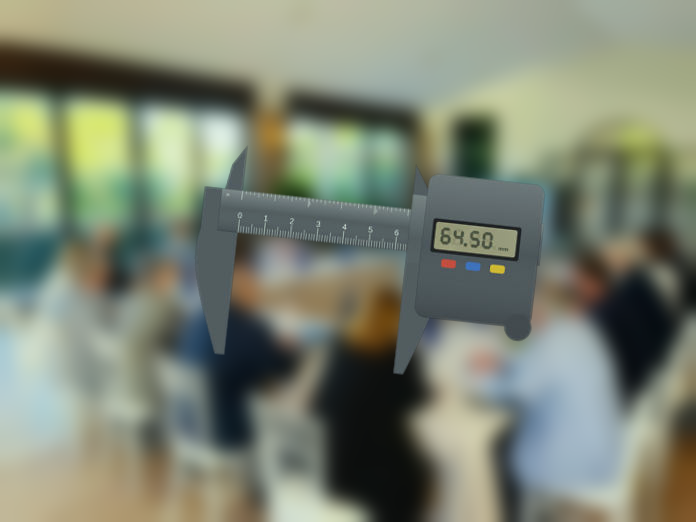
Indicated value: 64.50 mm
